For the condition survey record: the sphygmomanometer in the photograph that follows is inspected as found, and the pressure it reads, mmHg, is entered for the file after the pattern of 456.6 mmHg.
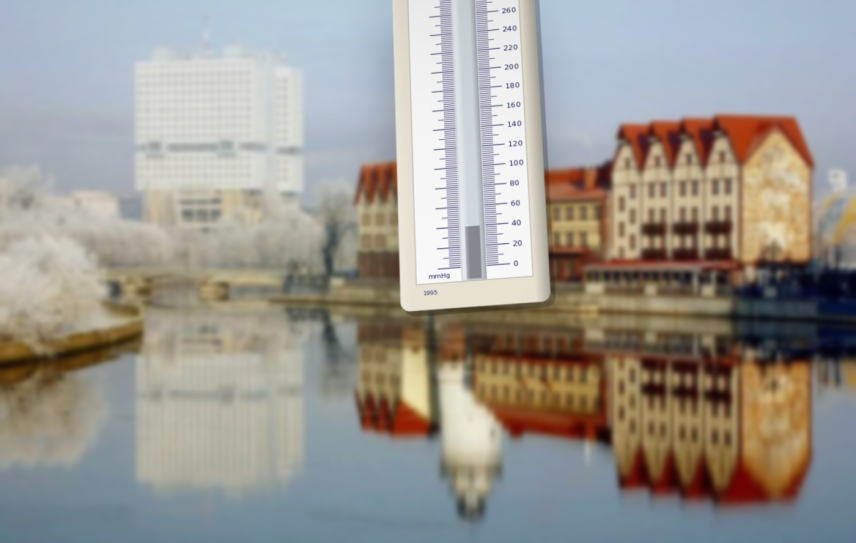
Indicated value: 40 mmHg
